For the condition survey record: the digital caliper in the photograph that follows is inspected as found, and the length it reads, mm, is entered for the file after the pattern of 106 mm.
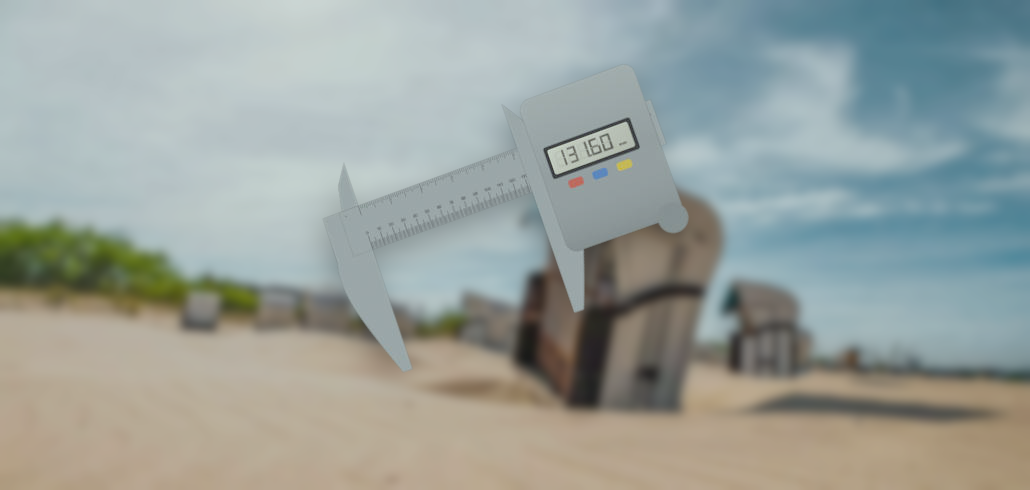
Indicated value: 131.60 mm
